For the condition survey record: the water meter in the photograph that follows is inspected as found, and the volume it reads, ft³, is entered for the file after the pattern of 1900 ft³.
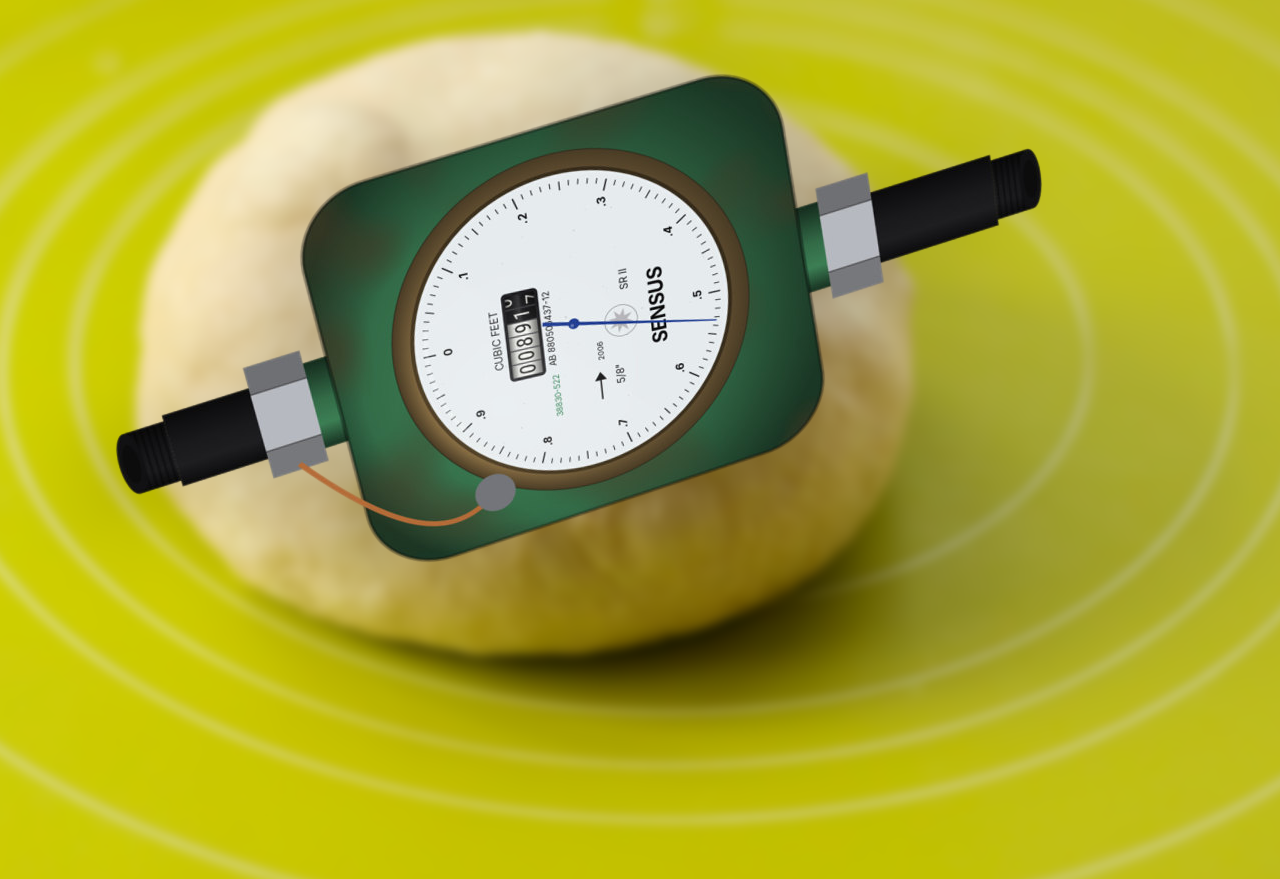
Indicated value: 8916.53 ft³
